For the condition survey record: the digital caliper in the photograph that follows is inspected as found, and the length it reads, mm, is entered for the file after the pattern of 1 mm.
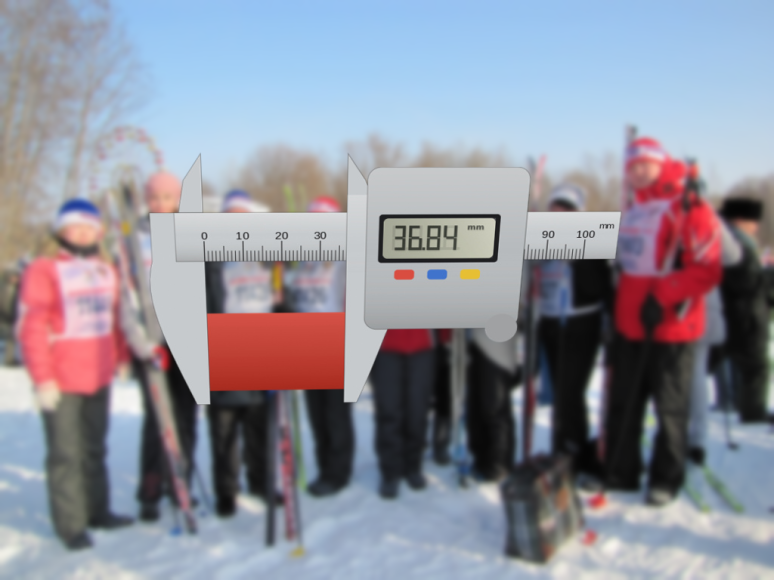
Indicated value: 36.84 mm
